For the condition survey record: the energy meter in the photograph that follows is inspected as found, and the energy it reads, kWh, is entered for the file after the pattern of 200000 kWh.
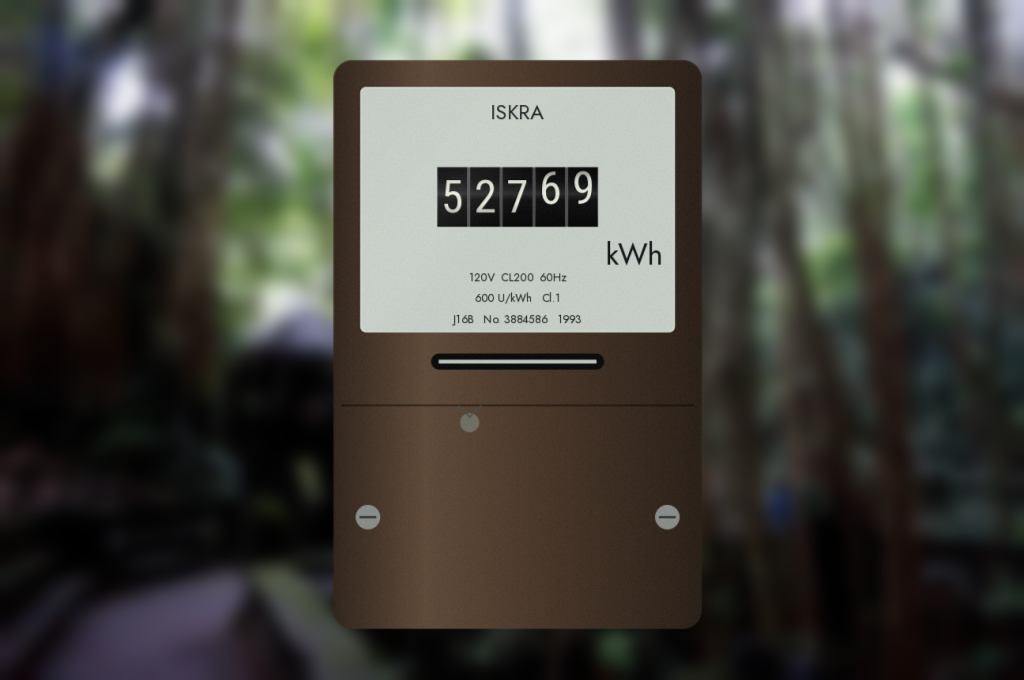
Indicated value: 52769 kWh
